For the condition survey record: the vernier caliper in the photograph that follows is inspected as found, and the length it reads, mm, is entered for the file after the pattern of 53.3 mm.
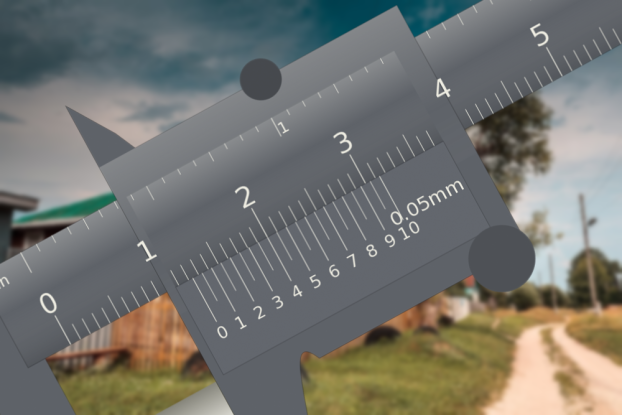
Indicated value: 12.4 mm
